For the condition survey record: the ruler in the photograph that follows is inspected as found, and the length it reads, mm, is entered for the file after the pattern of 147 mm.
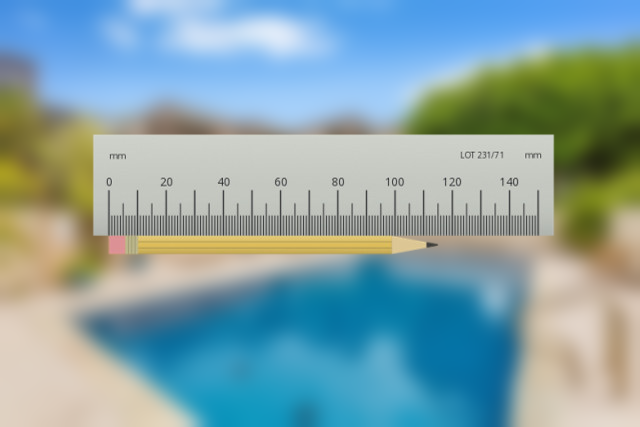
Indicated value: 115 mm
